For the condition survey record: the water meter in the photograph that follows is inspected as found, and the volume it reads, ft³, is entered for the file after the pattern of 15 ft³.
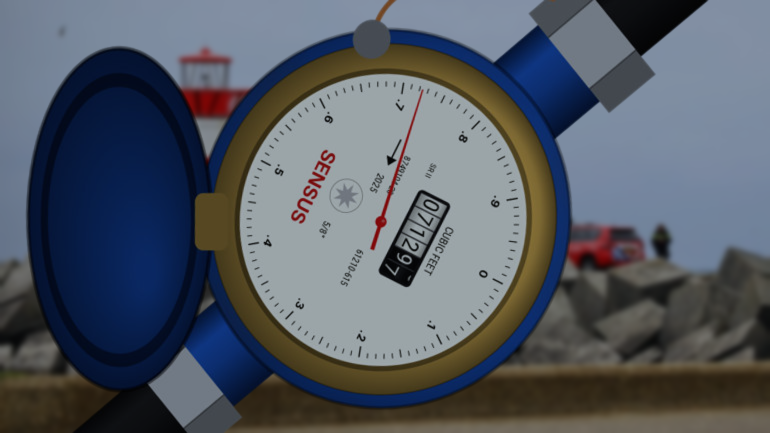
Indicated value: 71296.72 ft³
